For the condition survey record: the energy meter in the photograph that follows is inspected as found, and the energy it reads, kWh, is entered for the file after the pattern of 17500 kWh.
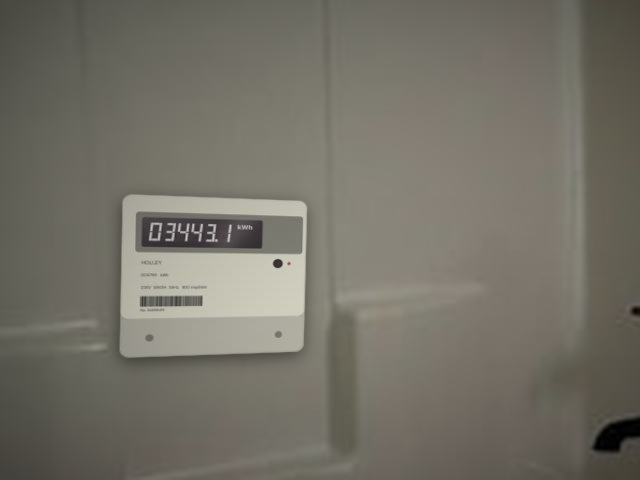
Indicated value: 3443.1 kWh
